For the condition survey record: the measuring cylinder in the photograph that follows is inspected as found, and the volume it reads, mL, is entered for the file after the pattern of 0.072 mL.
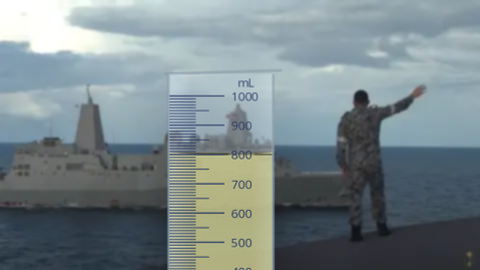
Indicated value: 800 mL
